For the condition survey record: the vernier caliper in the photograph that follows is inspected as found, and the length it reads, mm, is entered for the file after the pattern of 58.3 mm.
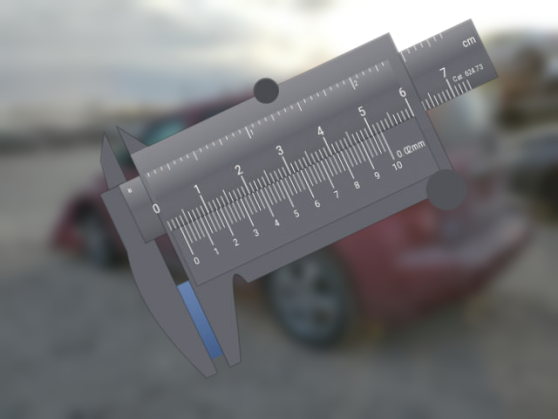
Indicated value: 3.0 mm
